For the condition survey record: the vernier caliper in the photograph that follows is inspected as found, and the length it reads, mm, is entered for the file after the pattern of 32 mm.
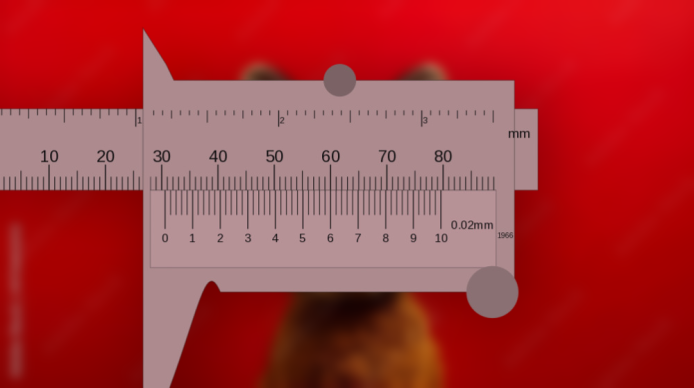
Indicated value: 30.6 mm
